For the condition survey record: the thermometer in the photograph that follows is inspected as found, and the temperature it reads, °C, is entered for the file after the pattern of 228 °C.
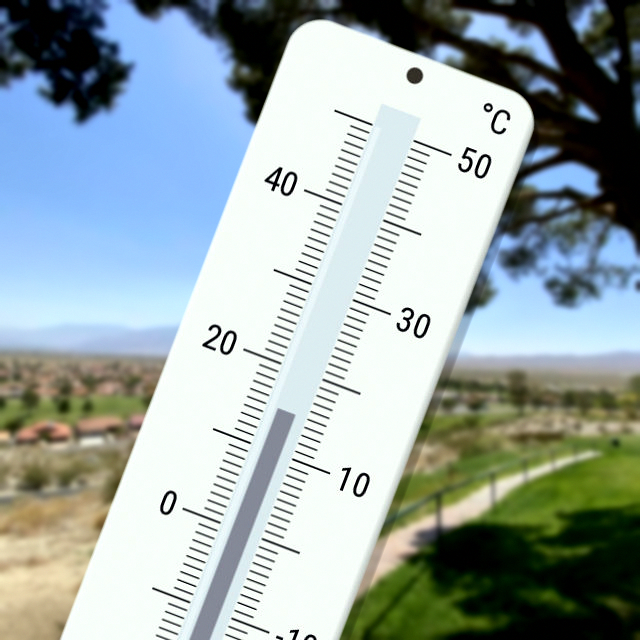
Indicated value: 15 °C
